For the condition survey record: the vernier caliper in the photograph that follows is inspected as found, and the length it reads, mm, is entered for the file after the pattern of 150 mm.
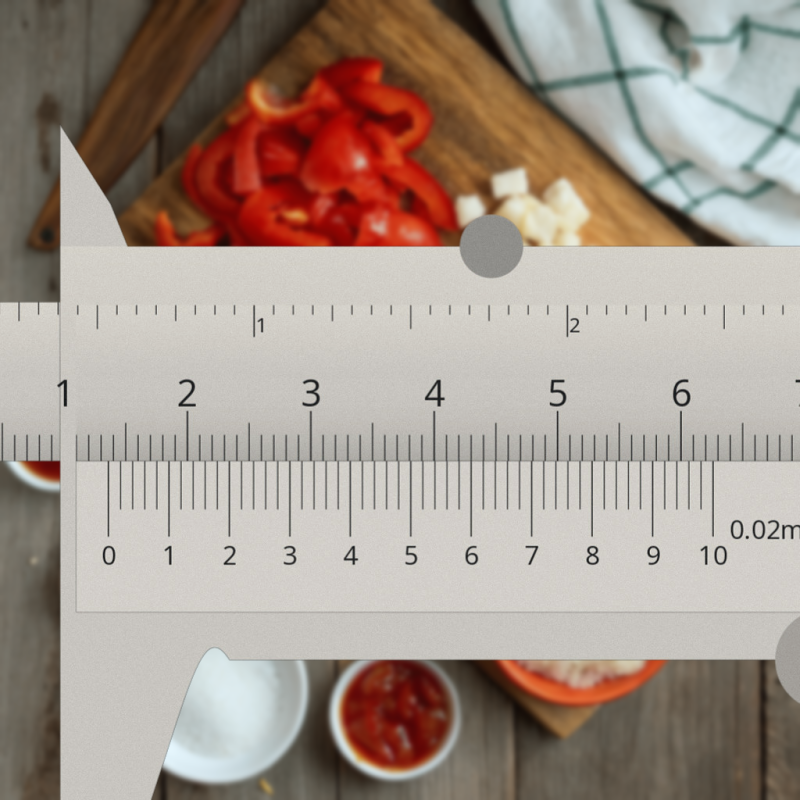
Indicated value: 13.6 mm
